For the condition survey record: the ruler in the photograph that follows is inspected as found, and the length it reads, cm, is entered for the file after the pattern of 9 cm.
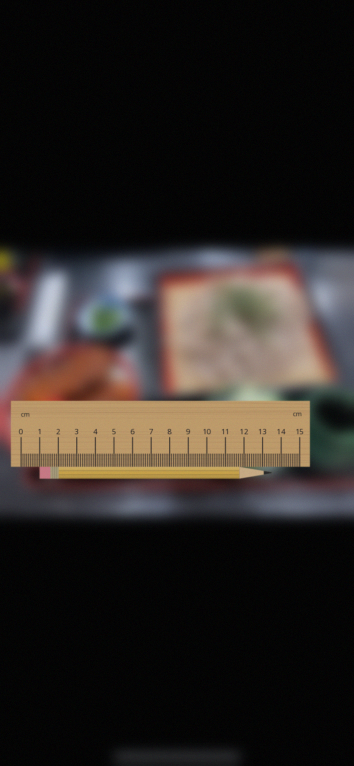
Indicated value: 12.5 cm
